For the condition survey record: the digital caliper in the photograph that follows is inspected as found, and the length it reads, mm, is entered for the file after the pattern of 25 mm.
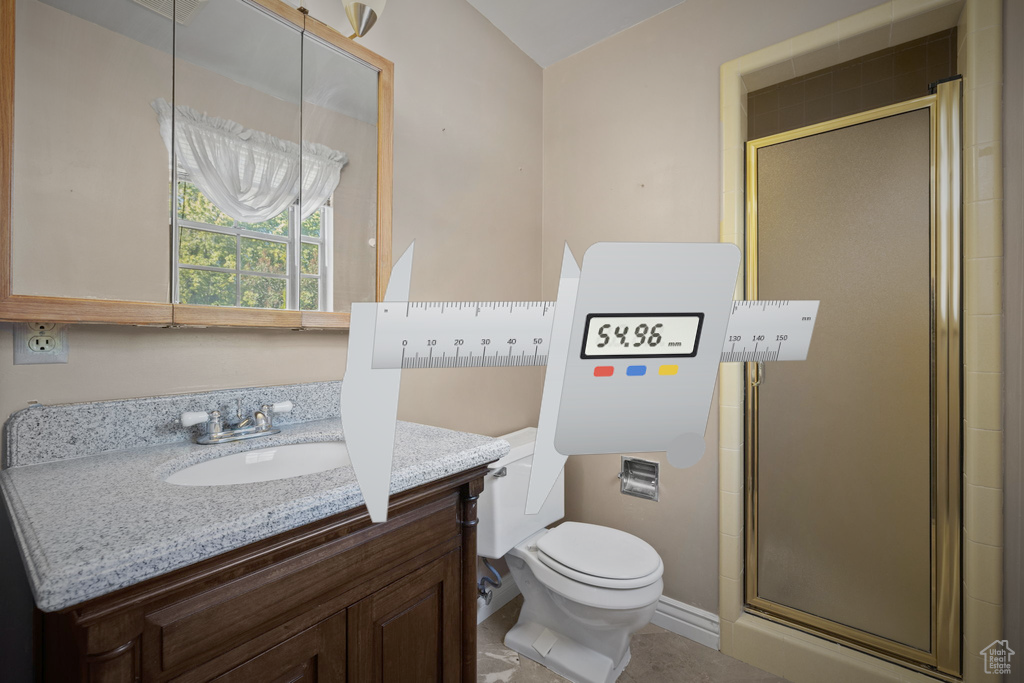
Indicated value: 54.96 mm
